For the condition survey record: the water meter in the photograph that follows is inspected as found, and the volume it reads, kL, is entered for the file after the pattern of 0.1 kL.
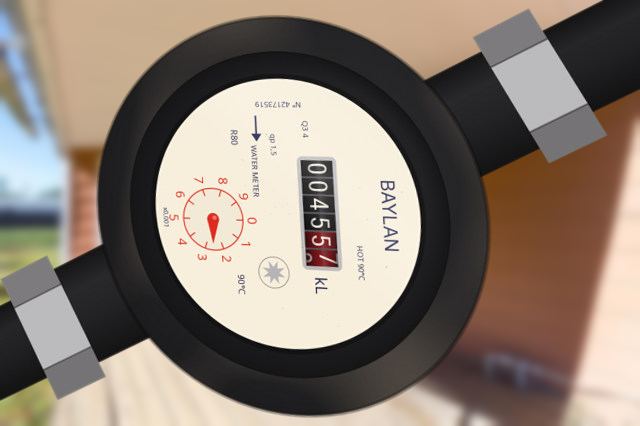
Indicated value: 45.572 kL
